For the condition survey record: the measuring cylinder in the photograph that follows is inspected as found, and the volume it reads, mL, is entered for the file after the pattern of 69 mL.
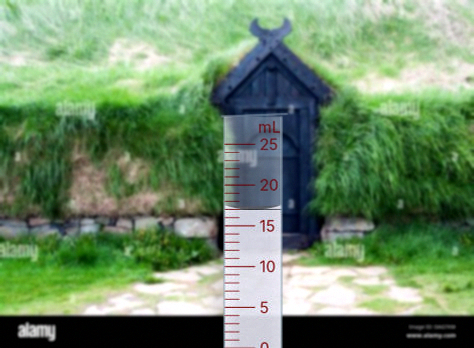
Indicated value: 17 mL
